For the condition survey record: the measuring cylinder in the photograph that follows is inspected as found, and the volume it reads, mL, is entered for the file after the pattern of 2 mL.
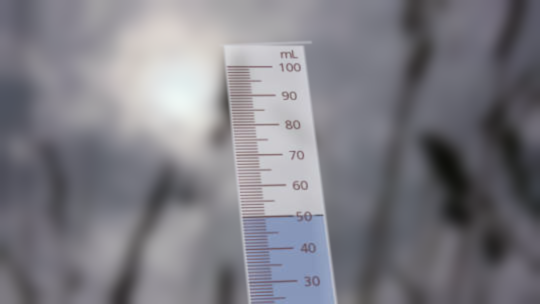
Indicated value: 50 mL
